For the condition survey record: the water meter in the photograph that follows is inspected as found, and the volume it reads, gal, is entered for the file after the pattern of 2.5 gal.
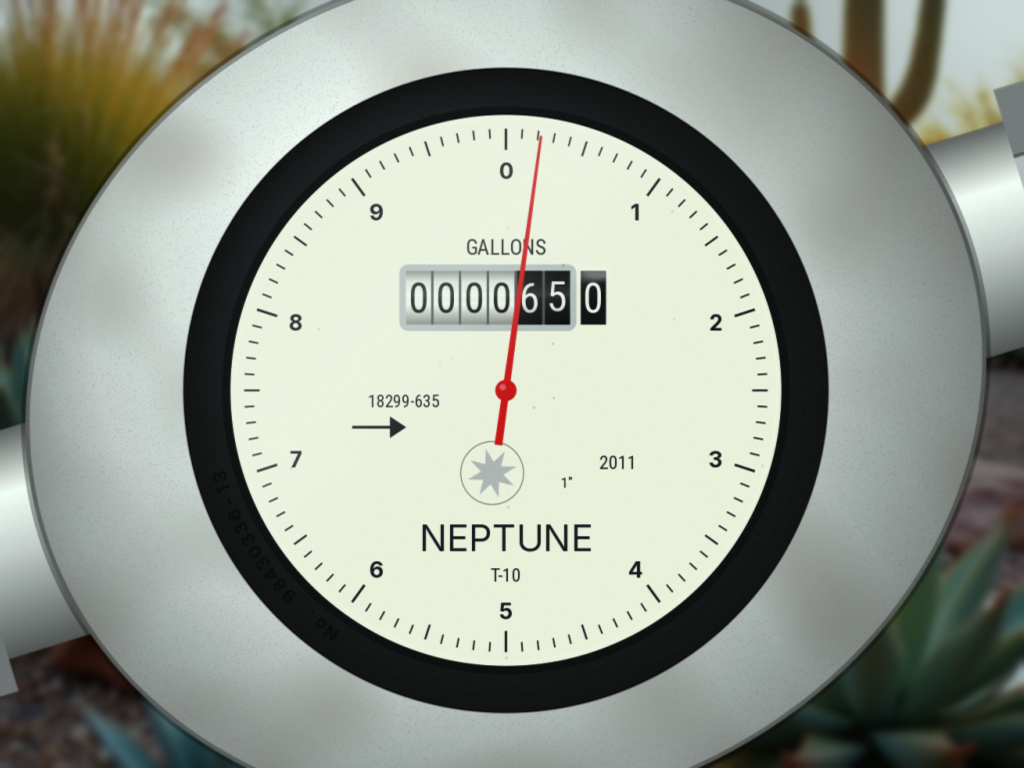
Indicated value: 650.2 gal
